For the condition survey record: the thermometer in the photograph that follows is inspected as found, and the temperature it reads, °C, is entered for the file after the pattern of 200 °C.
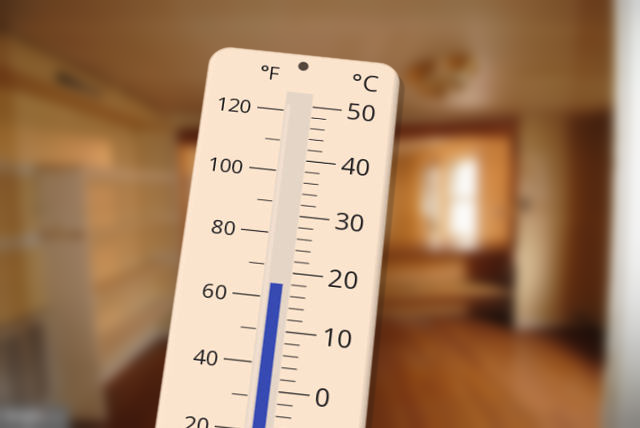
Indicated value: 18 °C
